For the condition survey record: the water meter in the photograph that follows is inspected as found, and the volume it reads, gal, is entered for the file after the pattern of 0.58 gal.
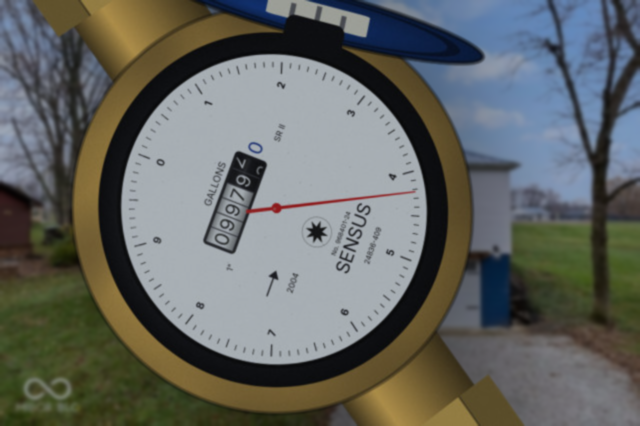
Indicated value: 997924.2 gal
